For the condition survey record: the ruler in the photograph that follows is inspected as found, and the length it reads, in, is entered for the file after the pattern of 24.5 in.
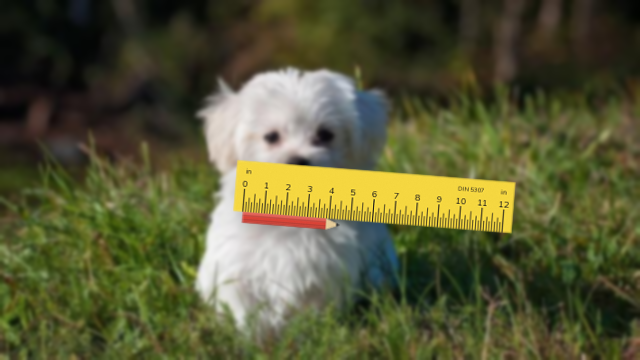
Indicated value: 4.5 in
